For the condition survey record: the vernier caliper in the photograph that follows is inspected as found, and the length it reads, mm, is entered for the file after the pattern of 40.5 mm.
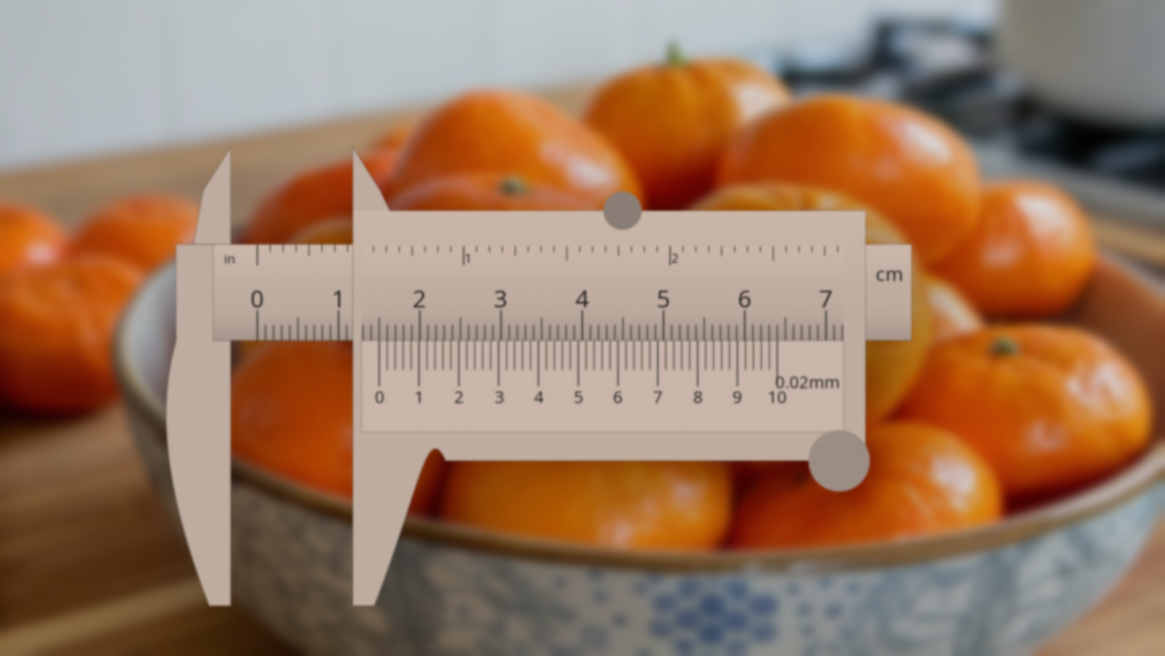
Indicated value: 15.0 mm
